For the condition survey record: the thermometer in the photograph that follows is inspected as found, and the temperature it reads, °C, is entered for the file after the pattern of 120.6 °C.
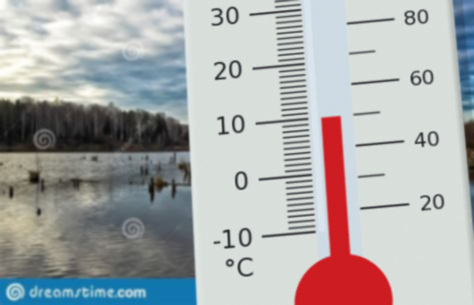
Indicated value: 10 °C
